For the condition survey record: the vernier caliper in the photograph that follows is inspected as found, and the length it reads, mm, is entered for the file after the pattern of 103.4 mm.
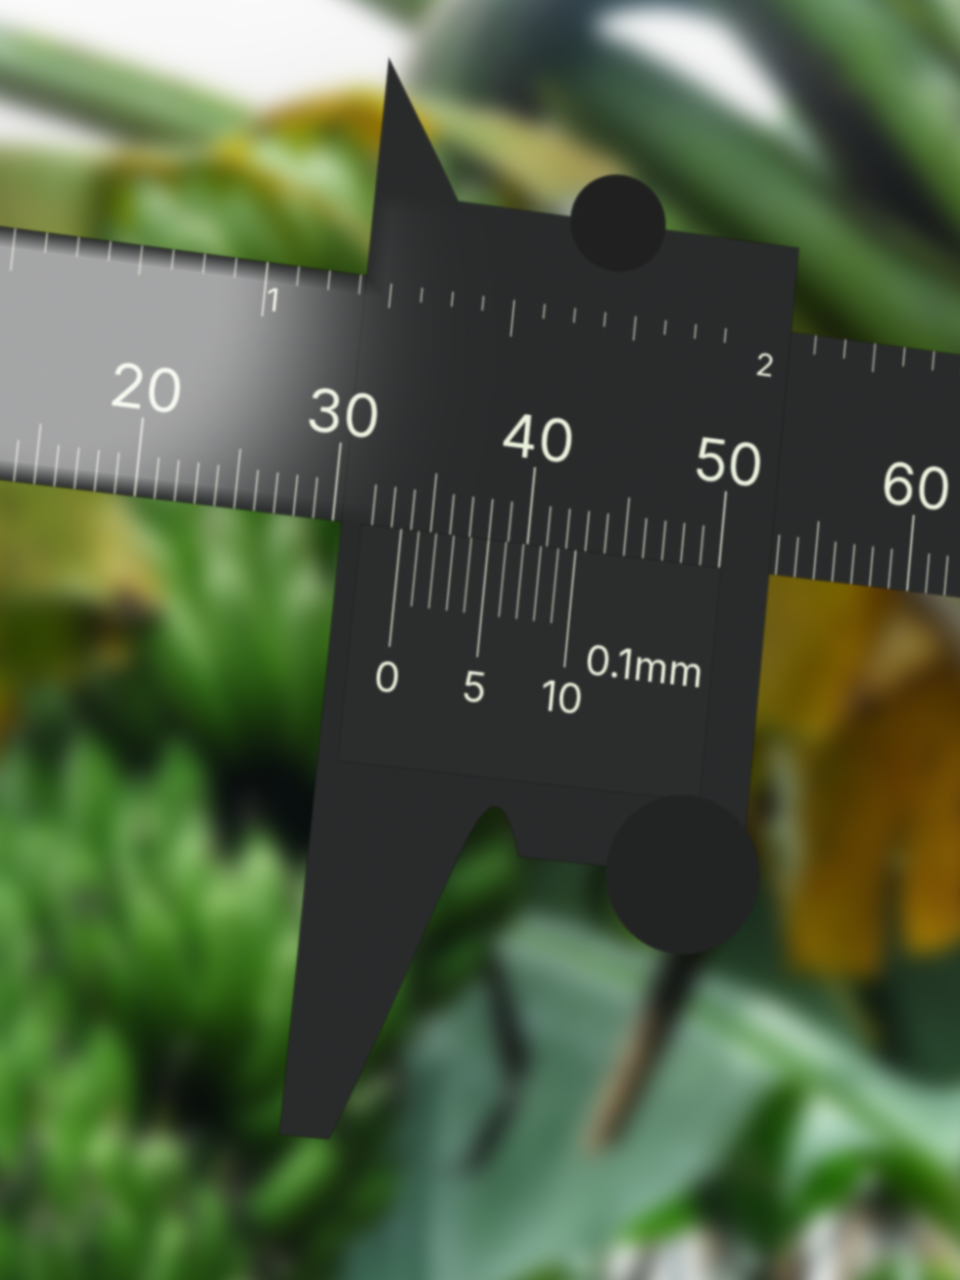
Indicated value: 33.5 mm
